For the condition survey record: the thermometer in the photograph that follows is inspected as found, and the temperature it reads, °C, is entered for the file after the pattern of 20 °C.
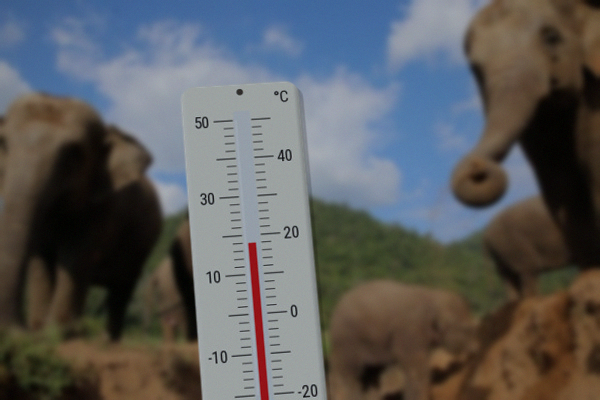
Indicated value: 18 °C
